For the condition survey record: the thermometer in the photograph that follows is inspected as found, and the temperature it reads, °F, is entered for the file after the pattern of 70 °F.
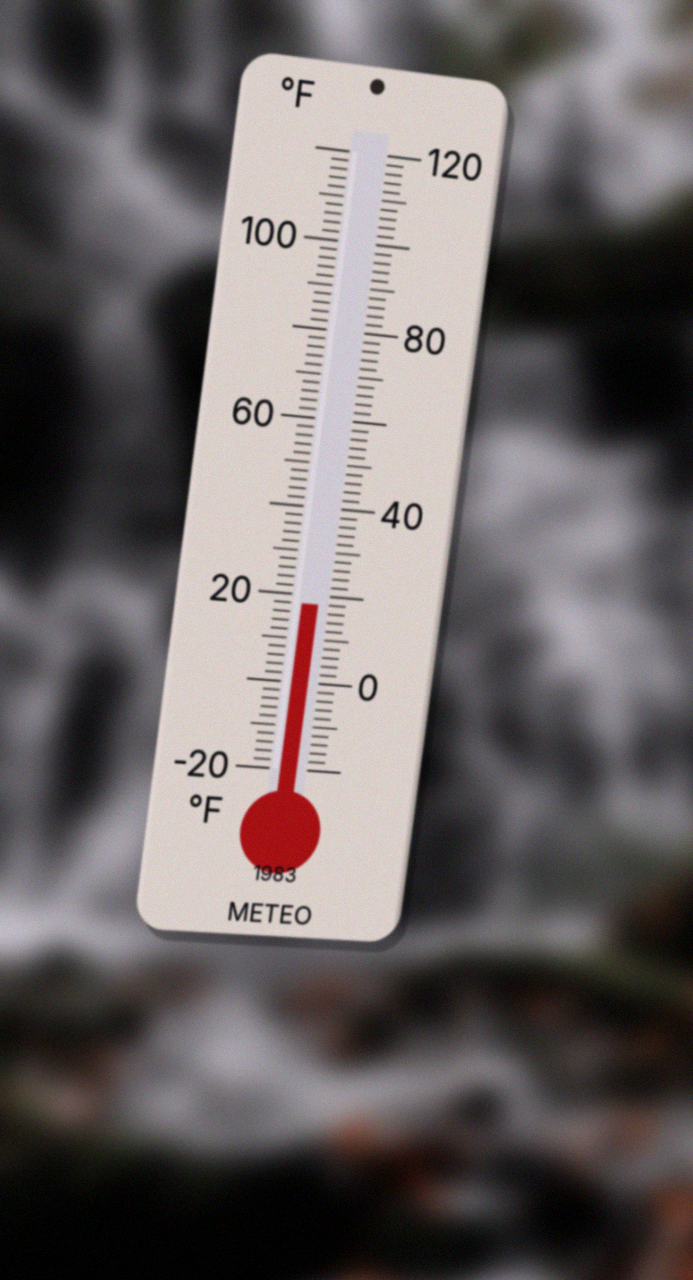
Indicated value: 18 °F
